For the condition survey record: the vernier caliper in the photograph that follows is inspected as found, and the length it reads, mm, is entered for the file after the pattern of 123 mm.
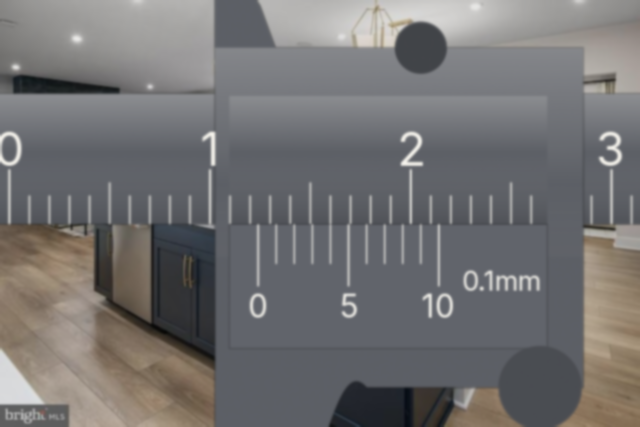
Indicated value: 12.4 mm
